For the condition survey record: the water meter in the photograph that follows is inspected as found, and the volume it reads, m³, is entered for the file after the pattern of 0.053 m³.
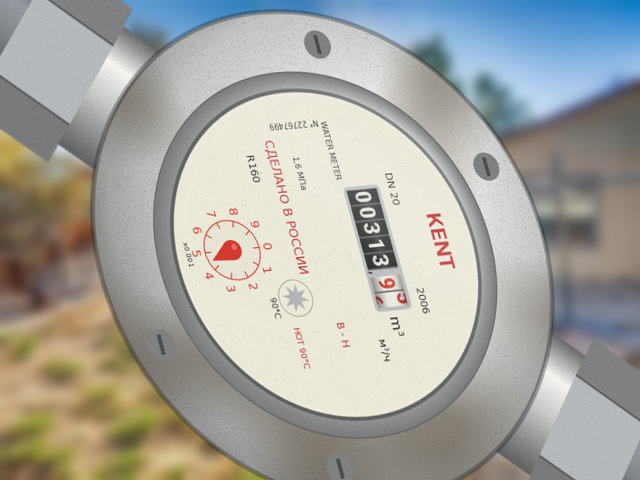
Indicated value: 313.954 m³
